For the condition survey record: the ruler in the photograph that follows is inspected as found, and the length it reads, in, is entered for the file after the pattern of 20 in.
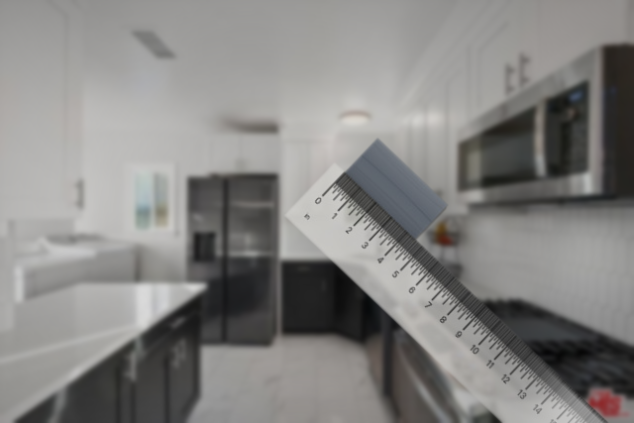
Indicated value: 4.5 in
